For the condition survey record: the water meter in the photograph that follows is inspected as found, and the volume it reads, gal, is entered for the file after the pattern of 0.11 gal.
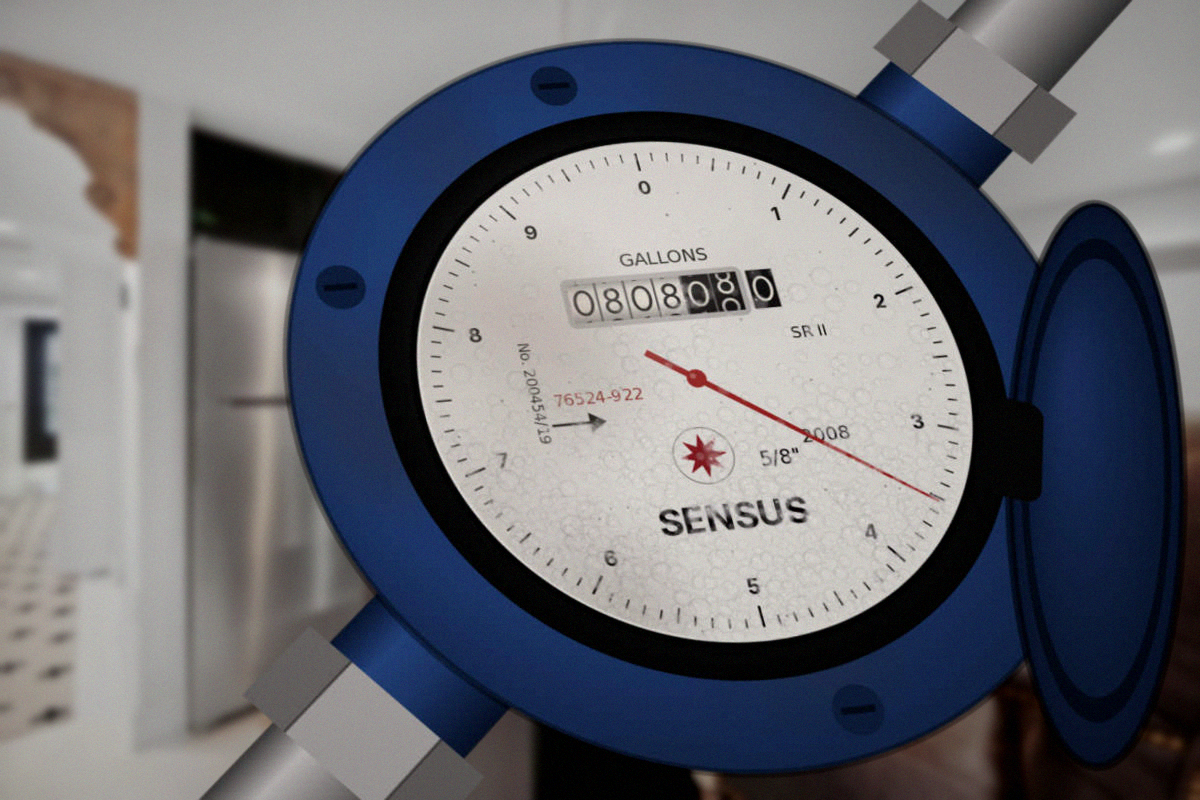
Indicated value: 808083.5 gal
